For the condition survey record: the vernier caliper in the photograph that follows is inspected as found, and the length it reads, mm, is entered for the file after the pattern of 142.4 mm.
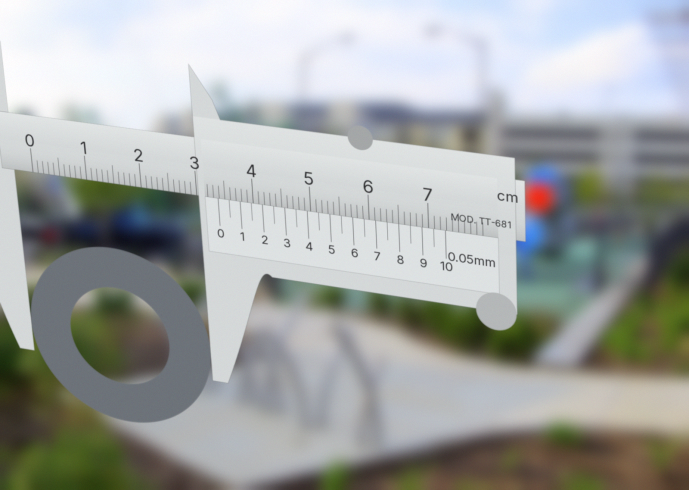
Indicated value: 33.8 mm
